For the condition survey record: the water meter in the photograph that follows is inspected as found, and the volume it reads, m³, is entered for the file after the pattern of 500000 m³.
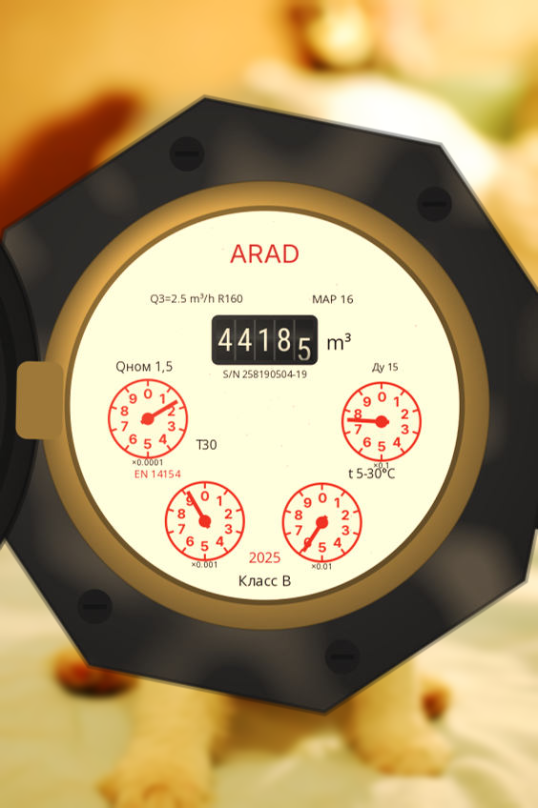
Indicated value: 44184.7591 m³
